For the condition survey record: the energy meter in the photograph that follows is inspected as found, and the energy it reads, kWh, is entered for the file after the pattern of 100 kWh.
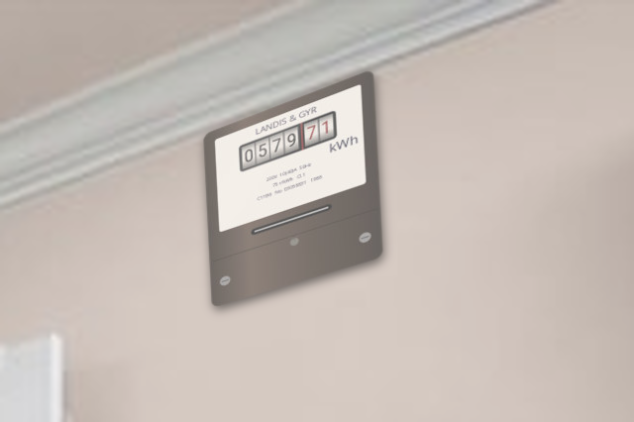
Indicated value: 579.71 kWh
